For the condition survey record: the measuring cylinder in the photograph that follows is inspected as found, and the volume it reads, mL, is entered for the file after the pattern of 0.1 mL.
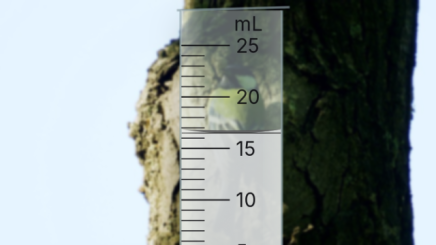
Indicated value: 16.5 mL
